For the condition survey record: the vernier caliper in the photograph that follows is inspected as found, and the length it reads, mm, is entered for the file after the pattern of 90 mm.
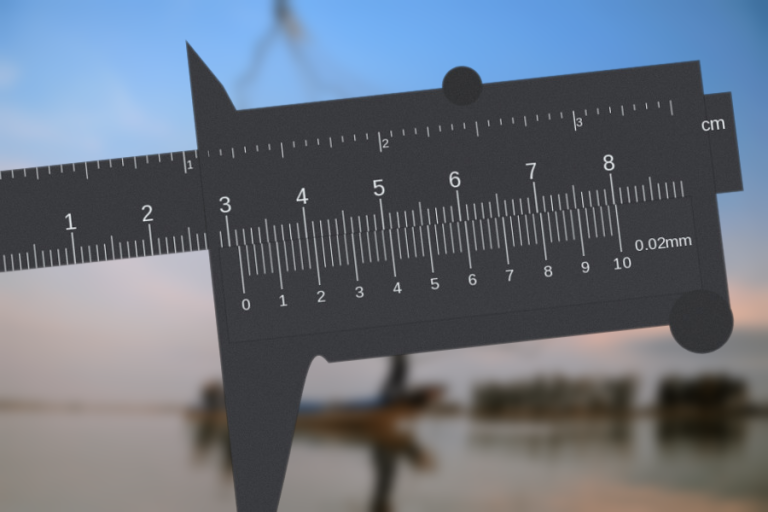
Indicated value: 31.2 mm
